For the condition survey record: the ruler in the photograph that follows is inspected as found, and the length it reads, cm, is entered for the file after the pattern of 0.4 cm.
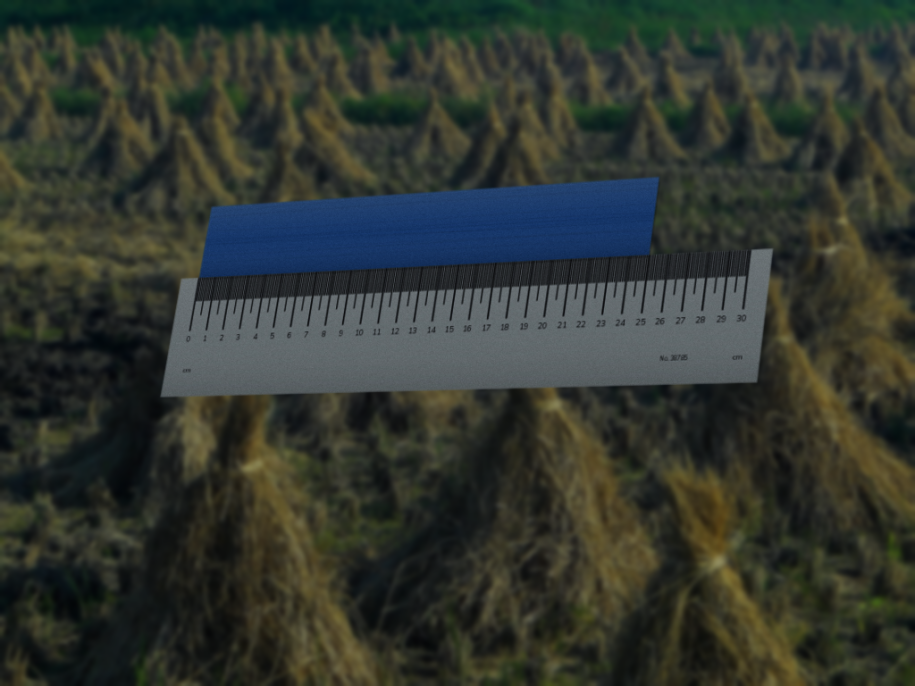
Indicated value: 25 cm
